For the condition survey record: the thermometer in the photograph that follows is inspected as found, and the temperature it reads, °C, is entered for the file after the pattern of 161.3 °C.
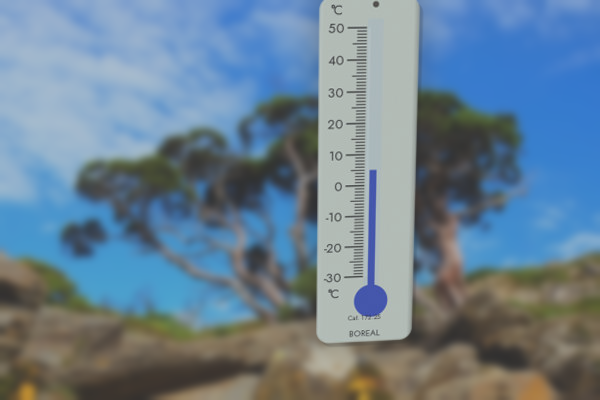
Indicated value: 5 °C
